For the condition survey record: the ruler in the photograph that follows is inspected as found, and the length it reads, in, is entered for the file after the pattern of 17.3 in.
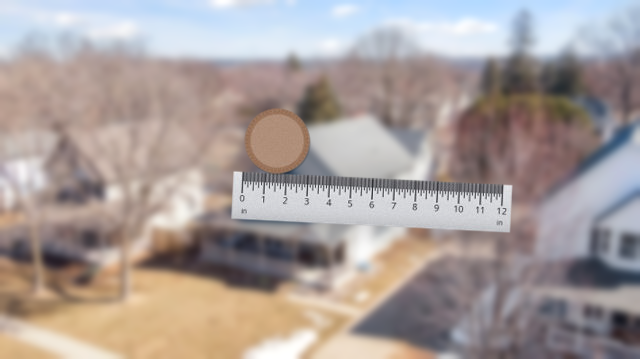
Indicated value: 3 in
